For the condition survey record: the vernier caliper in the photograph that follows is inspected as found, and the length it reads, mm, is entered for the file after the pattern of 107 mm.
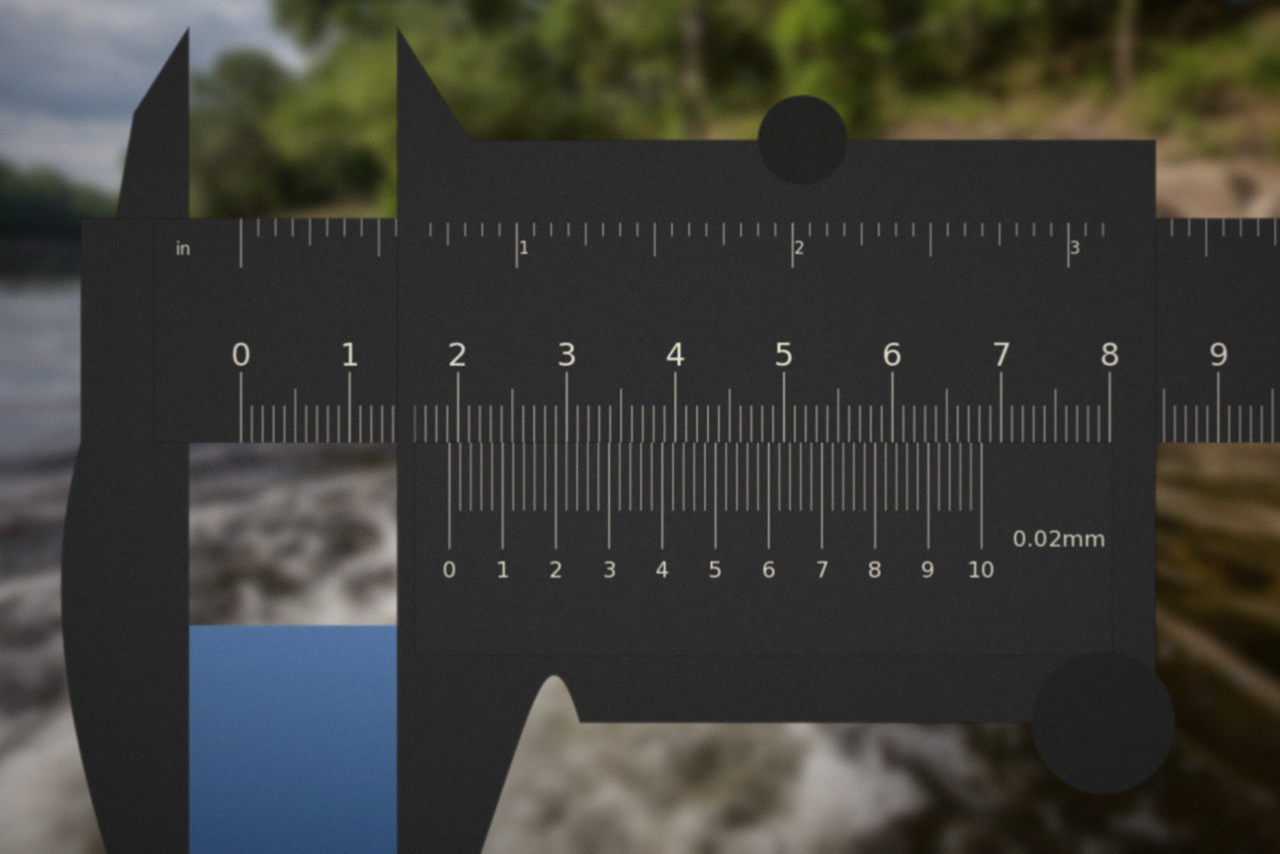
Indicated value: 19.2 mm
